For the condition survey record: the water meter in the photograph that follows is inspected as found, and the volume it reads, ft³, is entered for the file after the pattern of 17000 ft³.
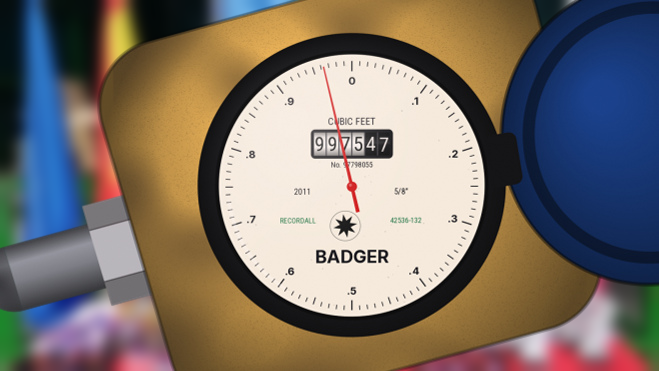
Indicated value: 997546.96 ft³
